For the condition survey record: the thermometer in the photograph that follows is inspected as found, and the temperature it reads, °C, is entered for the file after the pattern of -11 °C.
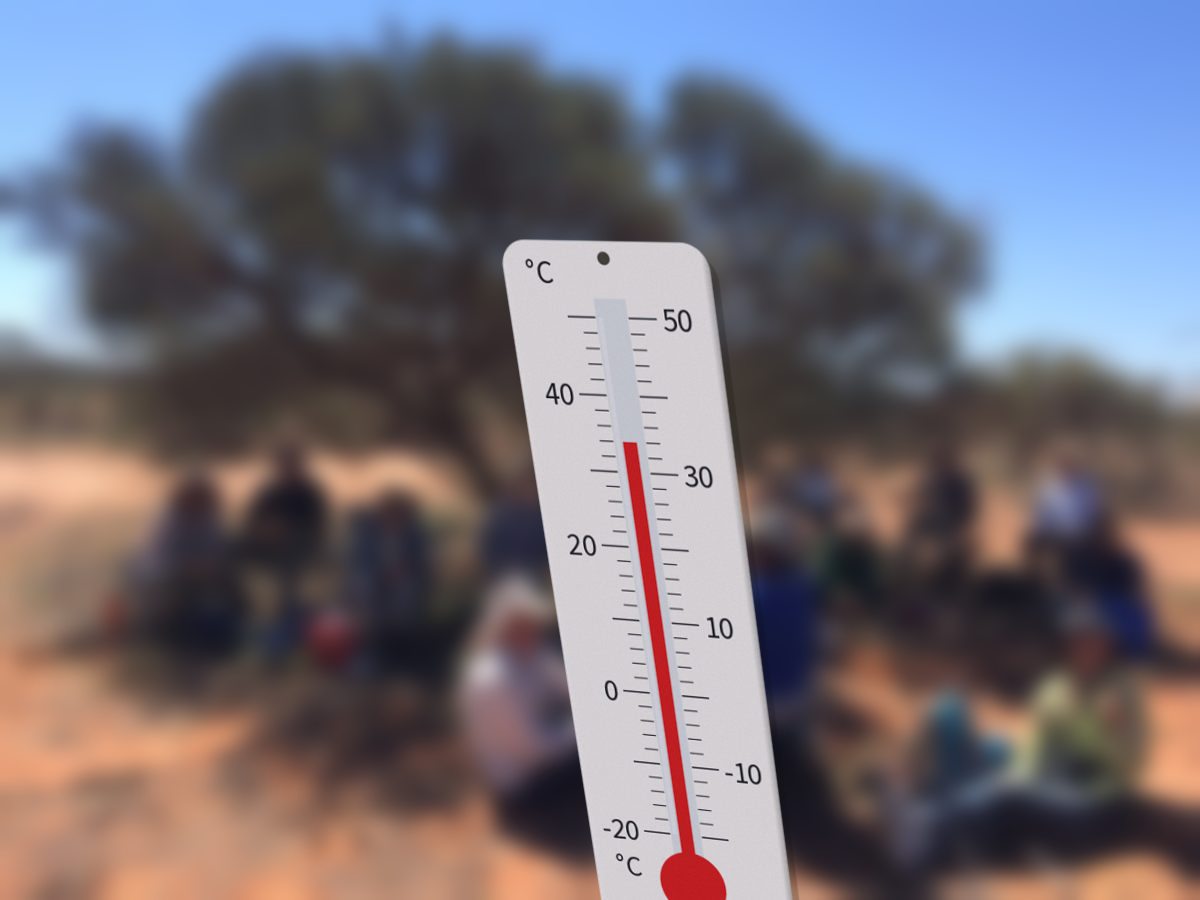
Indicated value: 34 °C
